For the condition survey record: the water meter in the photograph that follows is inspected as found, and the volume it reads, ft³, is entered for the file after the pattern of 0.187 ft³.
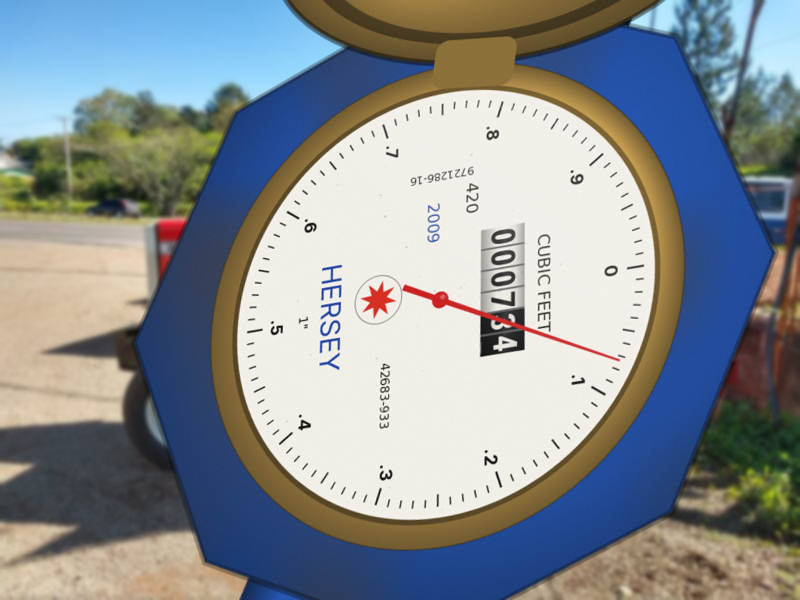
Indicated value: 734.07 ft³
